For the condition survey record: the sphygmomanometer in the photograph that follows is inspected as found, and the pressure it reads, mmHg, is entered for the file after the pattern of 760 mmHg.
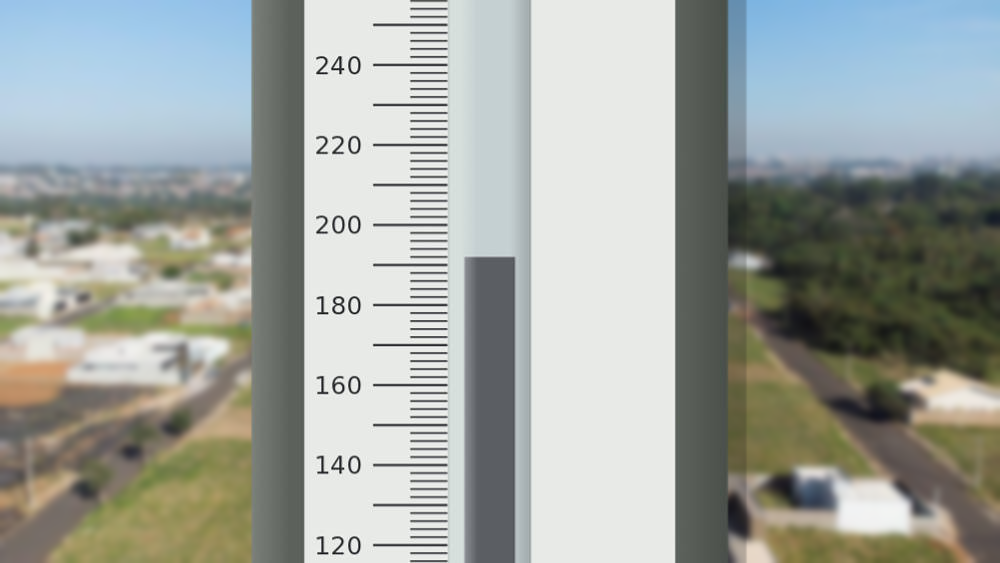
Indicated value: 192 mmHg
